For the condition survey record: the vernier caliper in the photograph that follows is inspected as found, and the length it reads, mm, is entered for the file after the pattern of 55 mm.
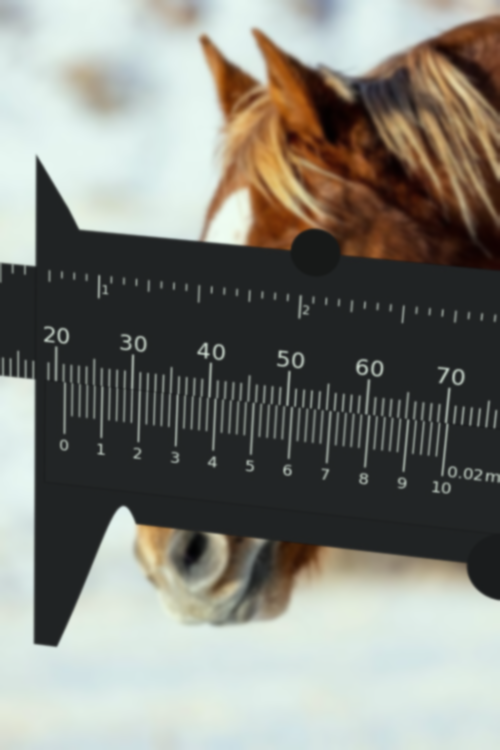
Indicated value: 21.2 mm
